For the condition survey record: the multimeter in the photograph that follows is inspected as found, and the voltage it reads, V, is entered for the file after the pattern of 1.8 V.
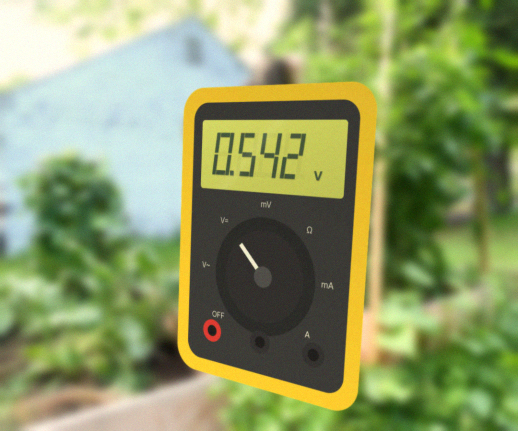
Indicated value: 0.542 V
